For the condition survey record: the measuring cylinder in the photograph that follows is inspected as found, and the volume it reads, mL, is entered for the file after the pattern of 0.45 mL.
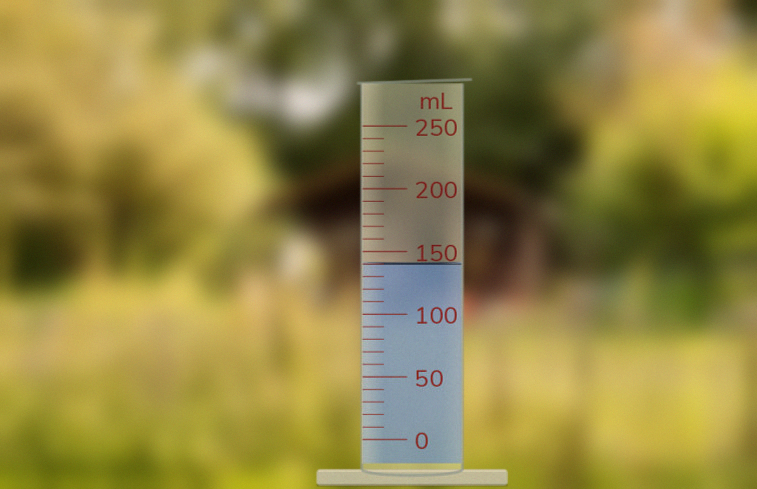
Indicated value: 140 mL
